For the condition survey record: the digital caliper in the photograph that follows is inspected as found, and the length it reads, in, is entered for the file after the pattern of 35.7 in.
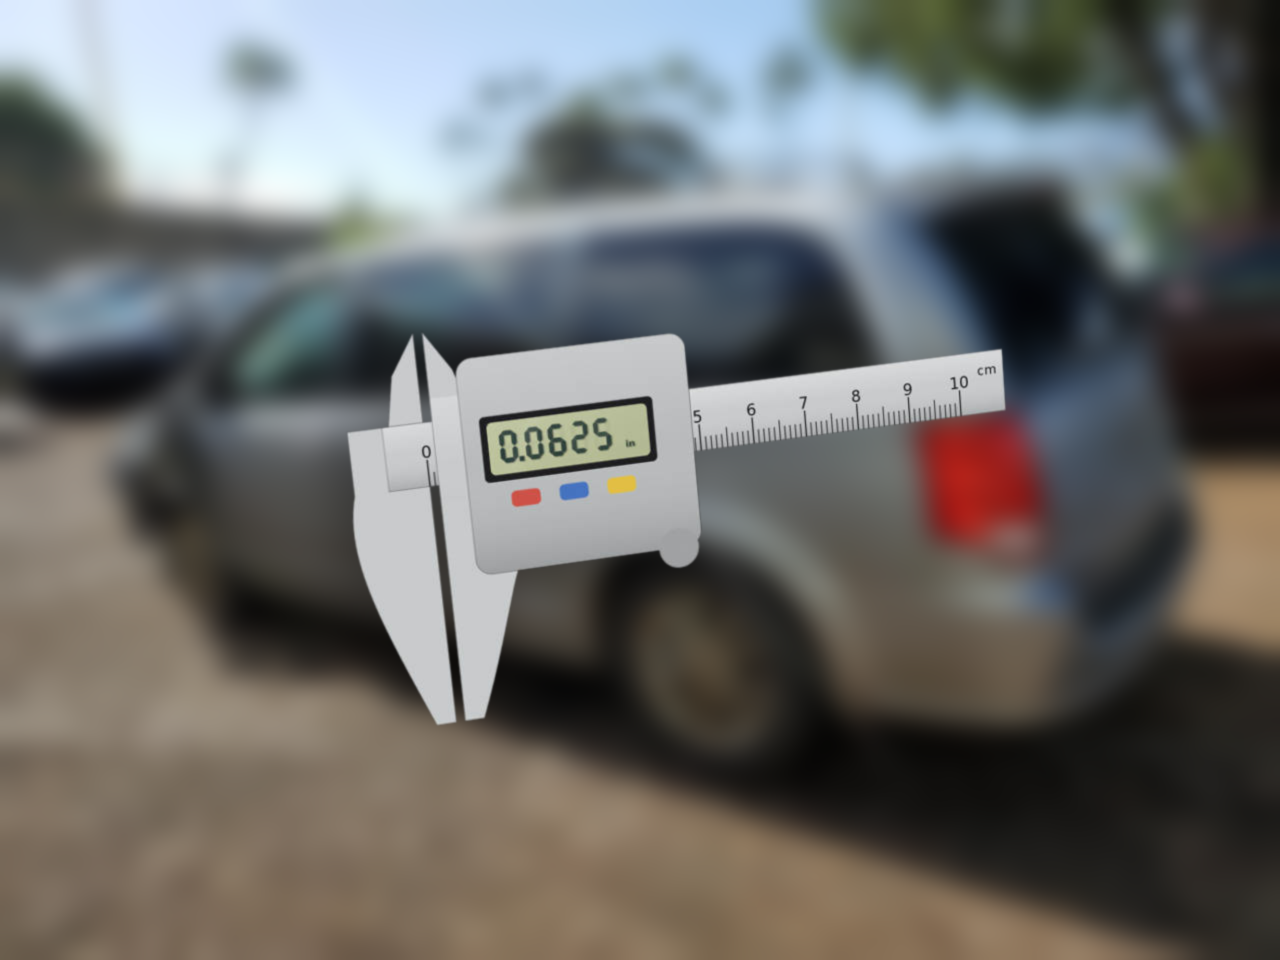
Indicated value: 0.0625 in
